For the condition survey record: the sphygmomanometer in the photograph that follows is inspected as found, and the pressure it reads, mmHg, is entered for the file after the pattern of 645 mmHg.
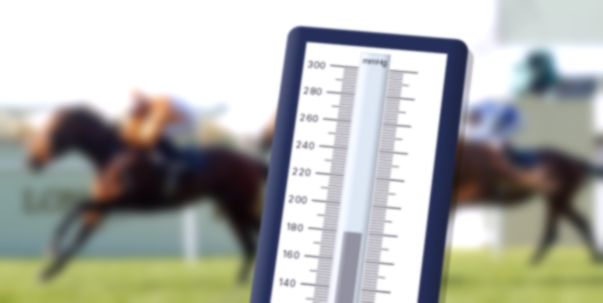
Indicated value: 180 mmHg
